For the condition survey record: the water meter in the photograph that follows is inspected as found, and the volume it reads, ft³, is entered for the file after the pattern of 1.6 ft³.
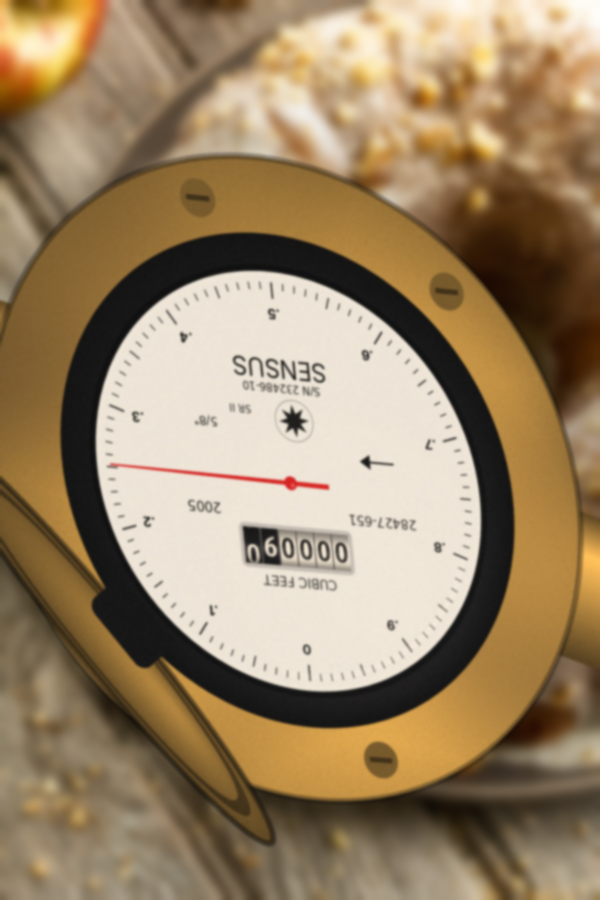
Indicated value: 90.25 ft³
